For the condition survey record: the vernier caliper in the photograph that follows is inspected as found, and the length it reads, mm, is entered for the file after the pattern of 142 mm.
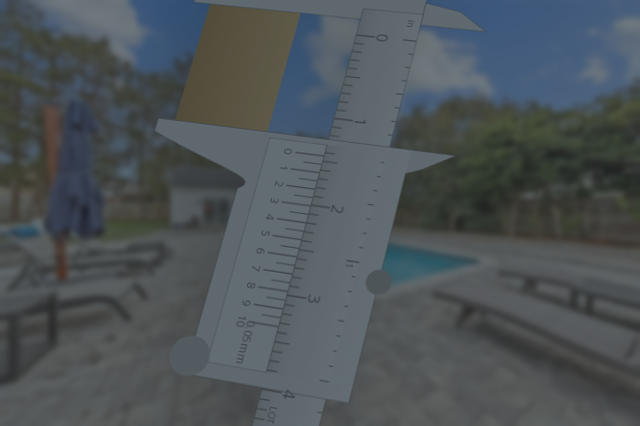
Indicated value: 14.4 mm
